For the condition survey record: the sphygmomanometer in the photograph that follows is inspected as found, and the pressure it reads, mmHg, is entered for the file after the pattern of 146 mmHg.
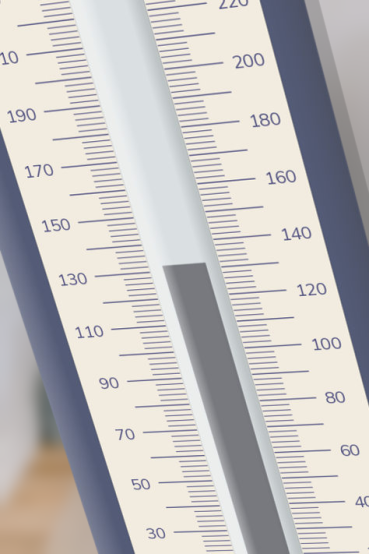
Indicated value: 132 mmHg
